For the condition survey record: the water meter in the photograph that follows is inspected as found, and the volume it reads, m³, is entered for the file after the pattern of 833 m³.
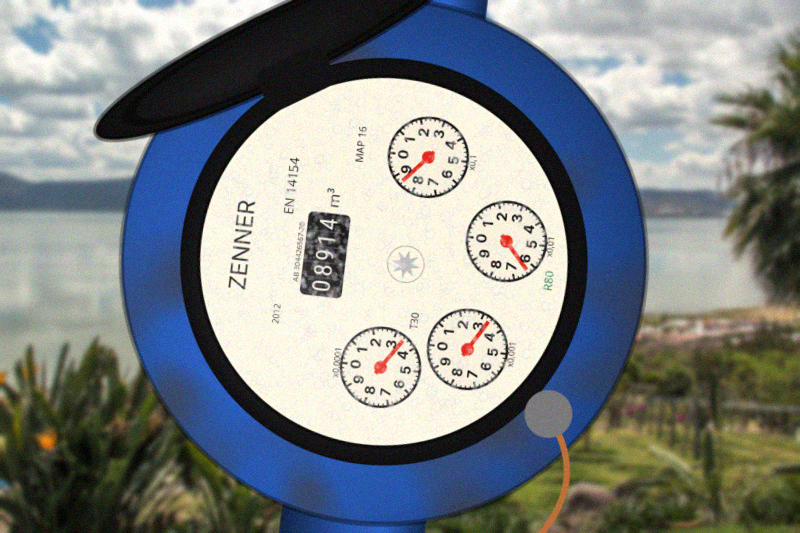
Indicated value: 8914.8633 m³
